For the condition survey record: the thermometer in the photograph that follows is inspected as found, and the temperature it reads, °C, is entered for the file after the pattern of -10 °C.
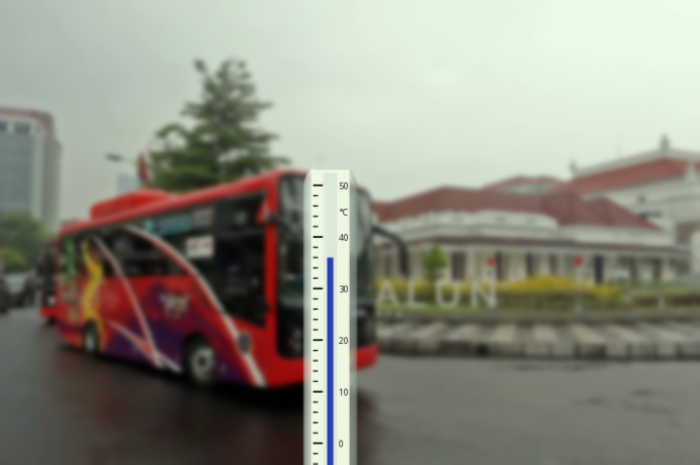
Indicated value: 36 °C
